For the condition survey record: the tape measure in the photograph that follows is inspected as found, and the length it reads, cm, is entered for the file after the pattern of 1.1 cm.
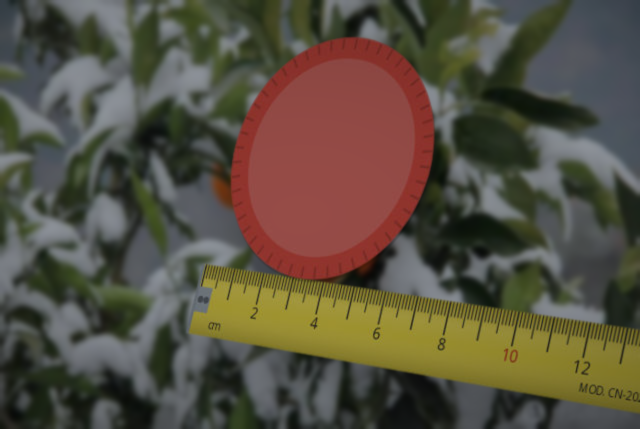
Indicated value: 6.5 cm
